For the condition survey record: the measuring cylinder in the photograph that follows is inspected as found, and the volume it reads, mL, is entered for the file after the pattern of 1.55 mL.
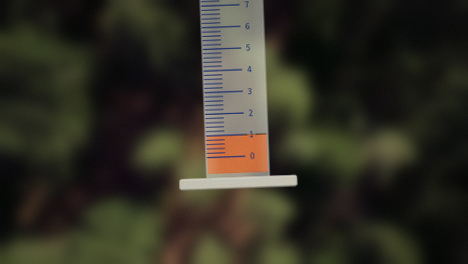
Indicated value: 1 mL
